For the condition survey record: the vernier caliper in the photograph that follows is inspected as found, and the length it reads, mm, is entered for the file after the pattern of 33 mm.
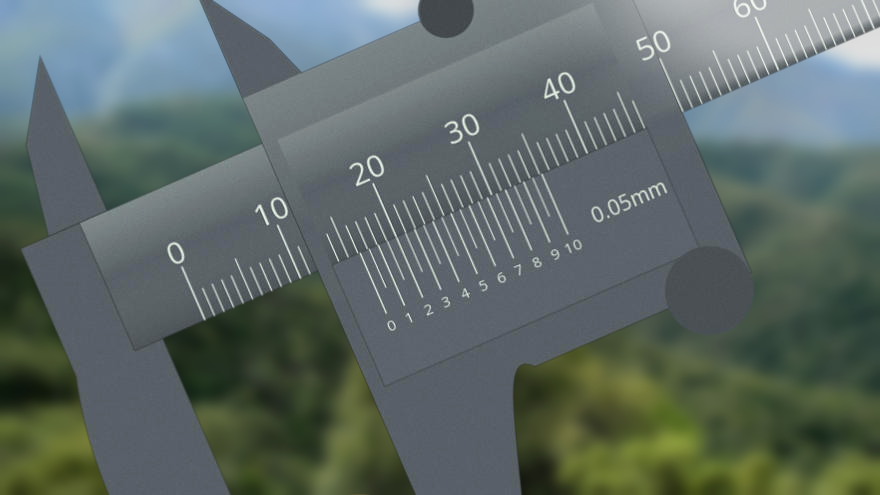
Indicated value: 16.2 mm
